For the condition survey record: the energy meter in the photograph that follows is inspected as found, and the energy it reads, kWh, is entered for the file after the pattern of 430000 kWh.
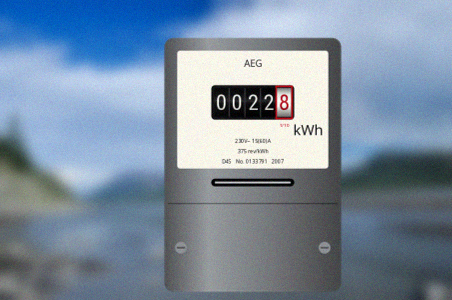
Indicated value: 22.8 kWh
